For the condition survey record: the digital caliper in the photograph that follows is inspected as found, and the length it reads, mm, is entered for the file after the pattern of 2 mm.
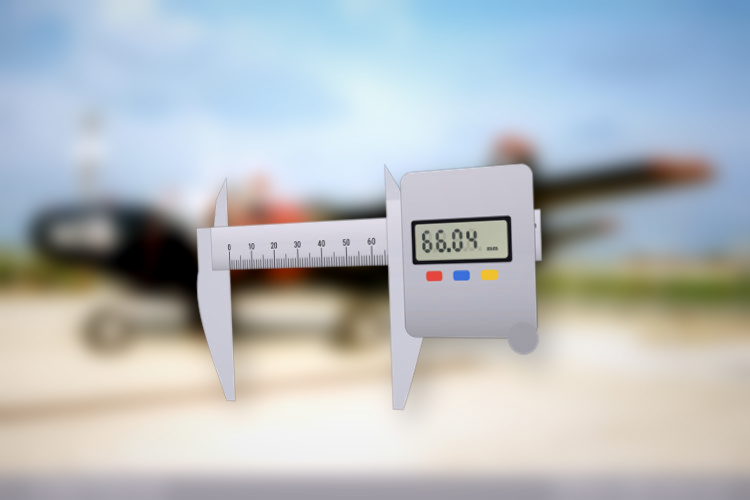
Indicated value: 66.04 mm
